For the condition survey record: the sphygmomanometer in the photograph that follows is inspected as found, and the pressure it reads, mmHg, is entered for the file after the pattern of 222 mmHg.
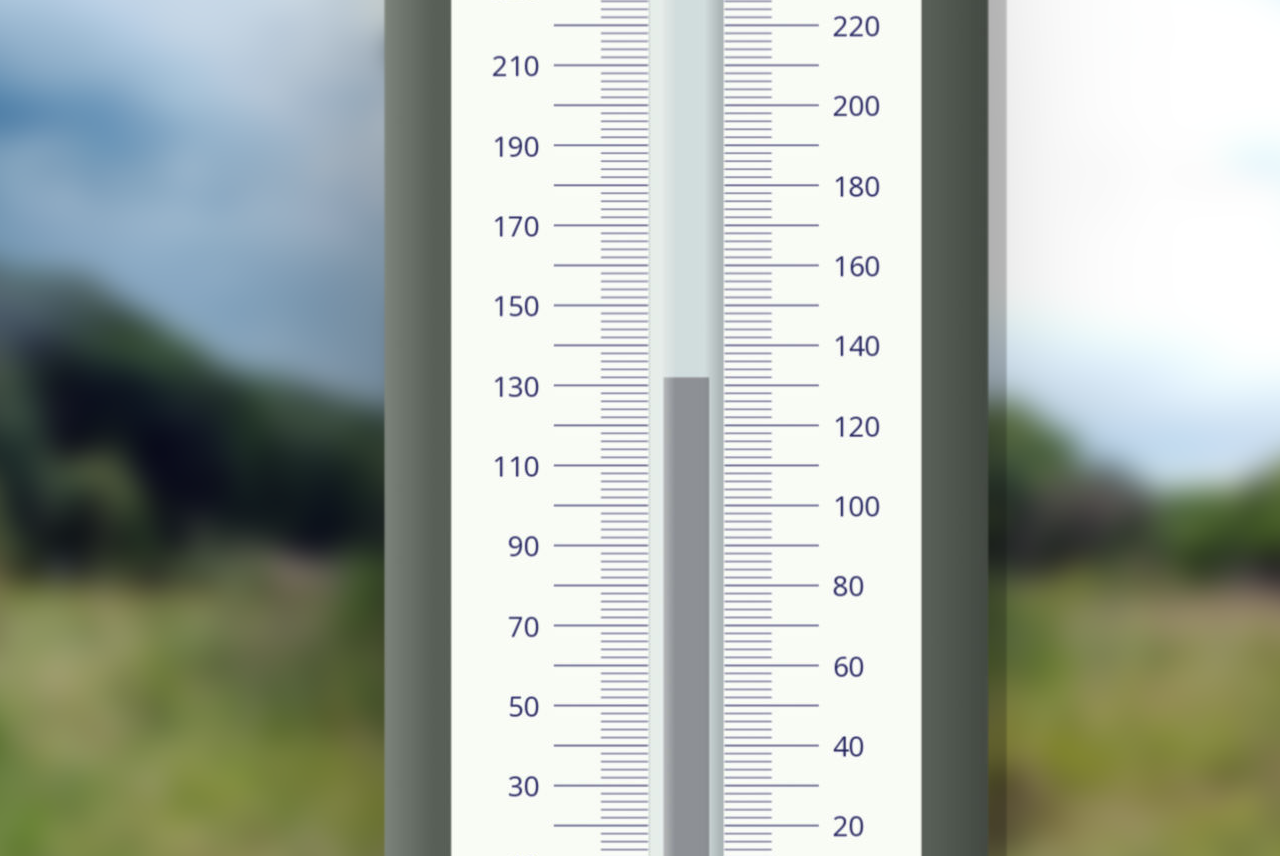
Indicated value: 132 mmHg
